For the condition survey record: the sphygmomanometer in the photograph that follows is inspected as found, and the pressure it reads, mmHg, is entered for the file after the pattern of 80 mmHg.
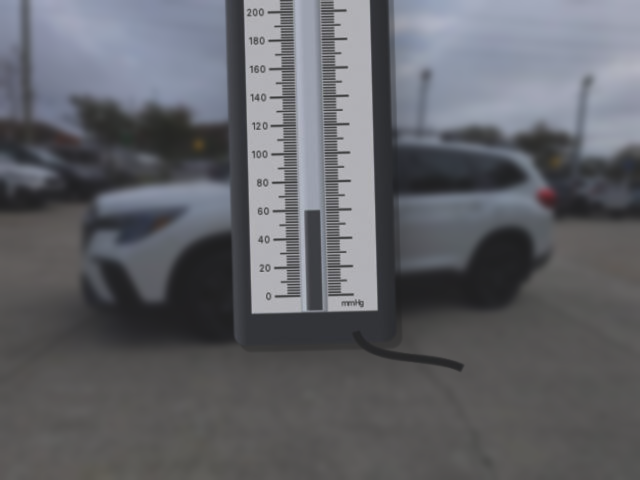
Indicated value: 60 mmHg
